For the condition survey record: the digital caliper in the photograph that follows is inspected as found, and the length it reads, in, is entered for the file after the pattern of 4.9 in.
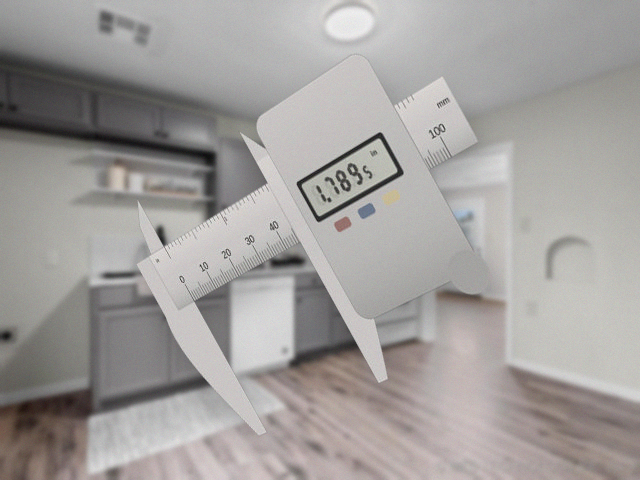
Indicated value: 1.7895 in
